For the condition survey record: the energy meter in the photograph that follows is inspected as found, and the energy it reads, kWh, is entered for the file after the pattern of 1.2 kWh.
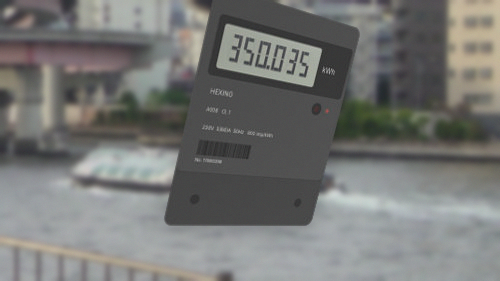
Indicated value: 350.035 kWh
